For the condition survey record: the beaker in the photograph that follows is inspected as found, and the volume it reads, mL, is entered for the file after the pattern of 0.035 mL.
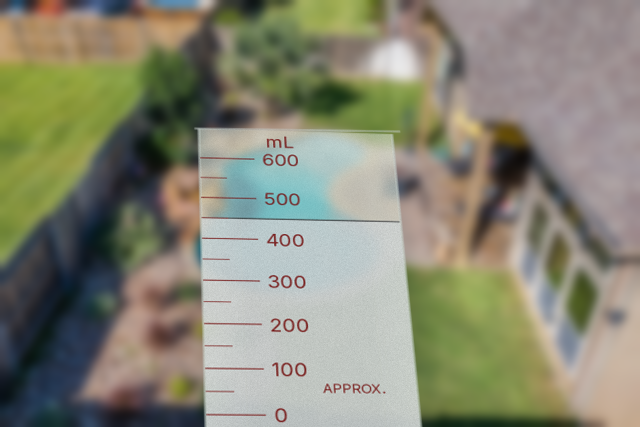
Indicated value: 450 mL
